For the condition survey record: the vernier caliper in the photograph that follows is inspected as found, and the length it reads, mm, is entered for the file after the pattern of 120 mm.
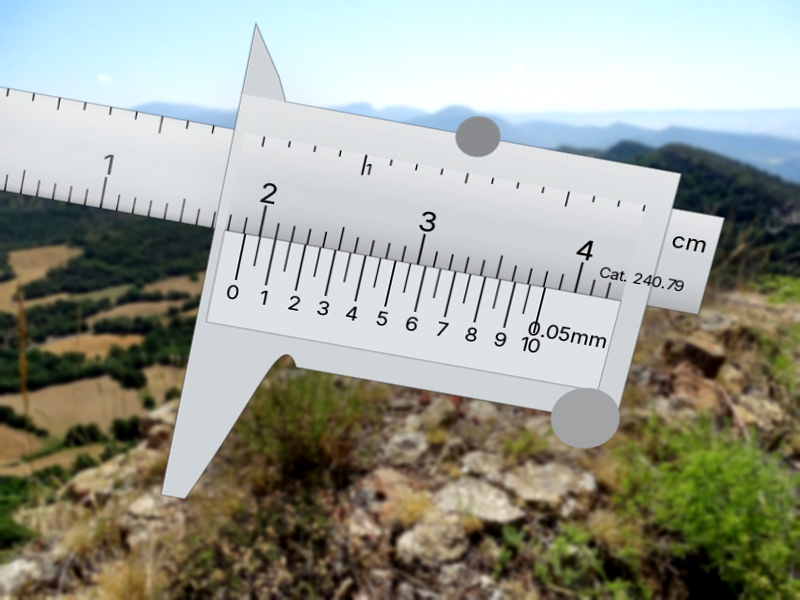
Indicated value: 19.1 mm
